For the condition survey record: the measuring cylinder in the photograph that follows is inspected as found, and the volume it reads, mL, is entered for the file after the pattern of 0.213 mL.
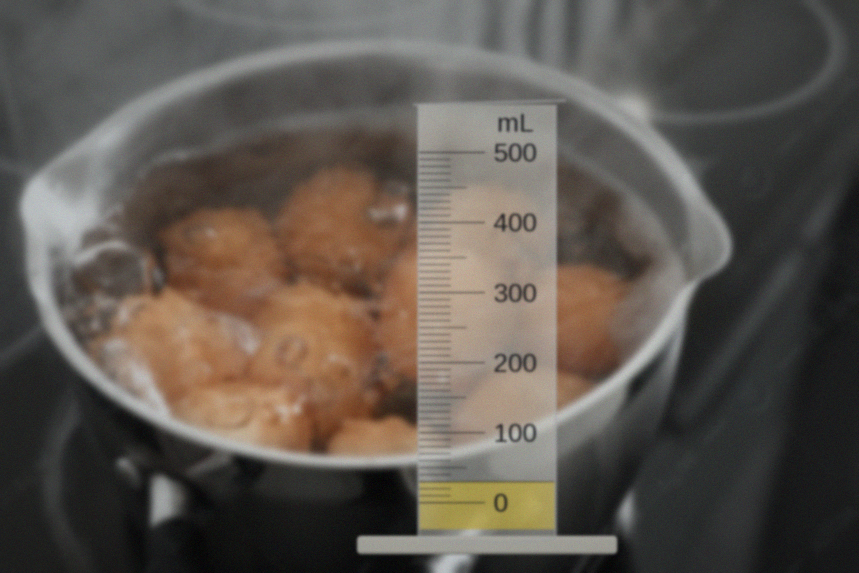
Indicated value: 30 mL
